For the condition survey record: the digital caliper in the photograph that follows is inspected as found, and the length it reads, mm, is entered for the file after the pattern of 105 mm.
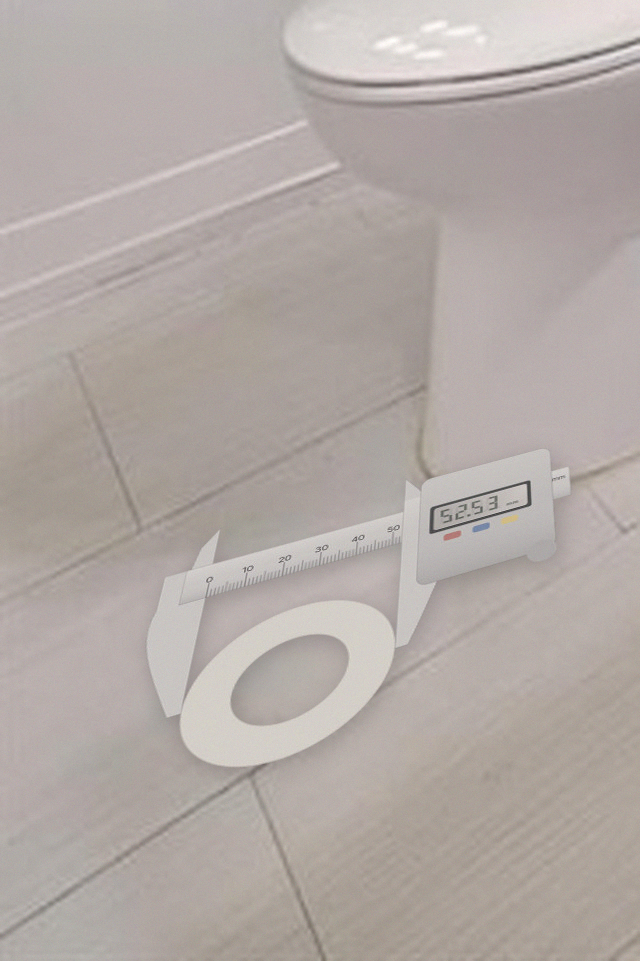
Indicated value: 52.53 mm
